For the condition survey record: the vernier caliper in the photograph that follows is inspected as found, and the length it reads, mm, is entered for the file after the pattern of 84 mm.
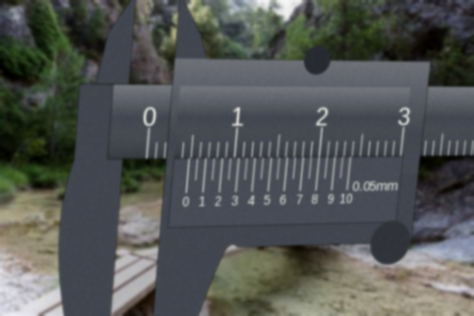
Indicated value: 4.8 mm
